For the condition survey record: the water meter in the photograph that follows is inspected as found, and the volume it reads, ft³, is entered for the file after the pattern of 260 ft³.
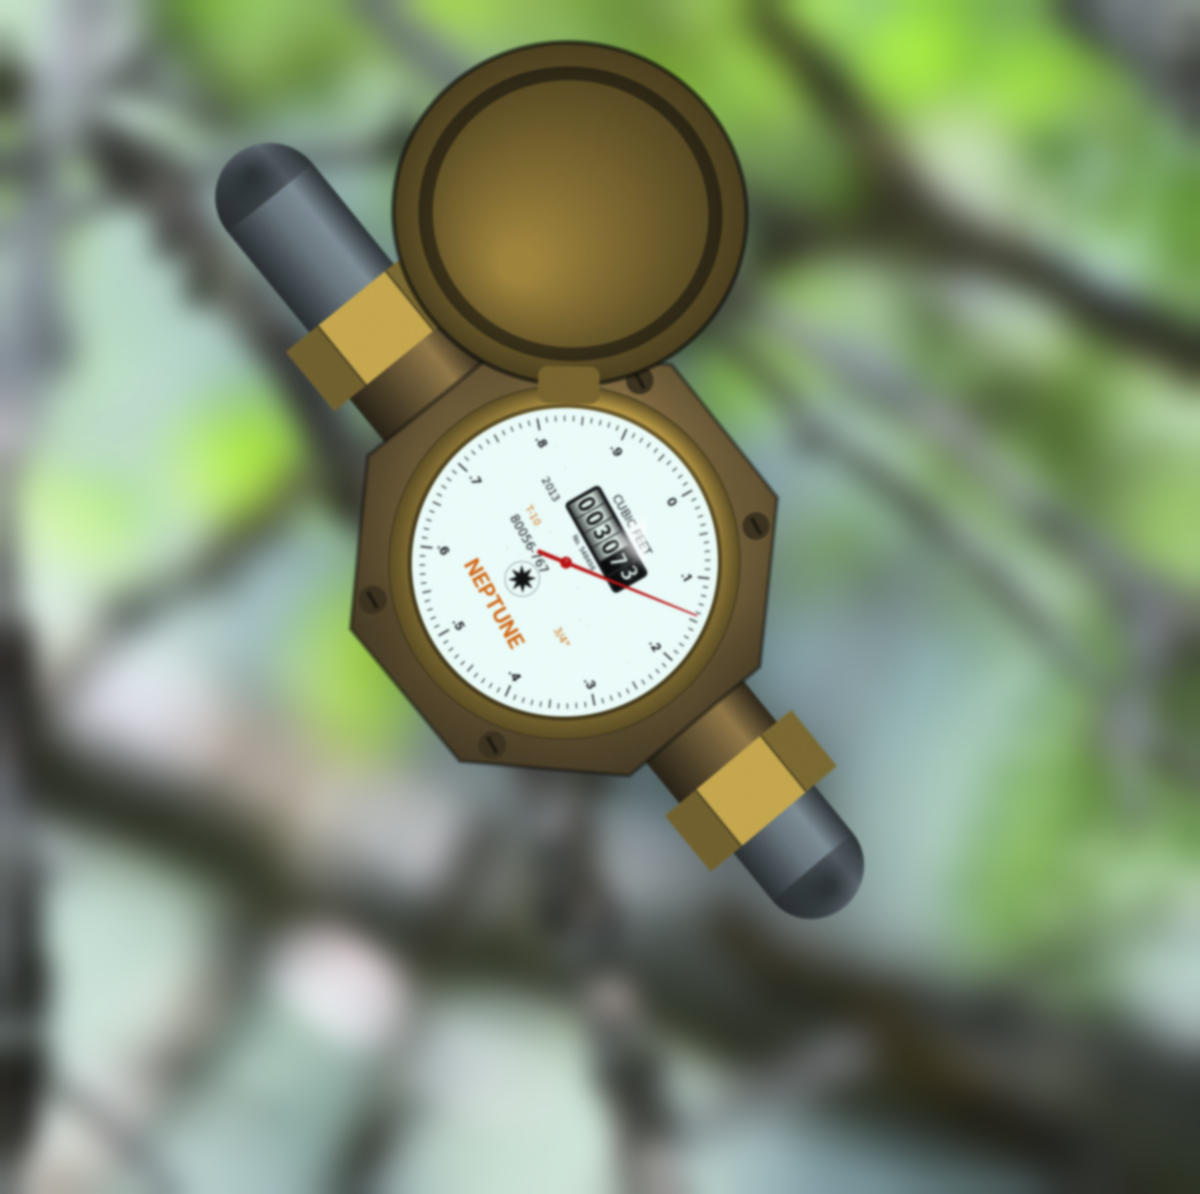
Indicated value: 3073.14 ft³
